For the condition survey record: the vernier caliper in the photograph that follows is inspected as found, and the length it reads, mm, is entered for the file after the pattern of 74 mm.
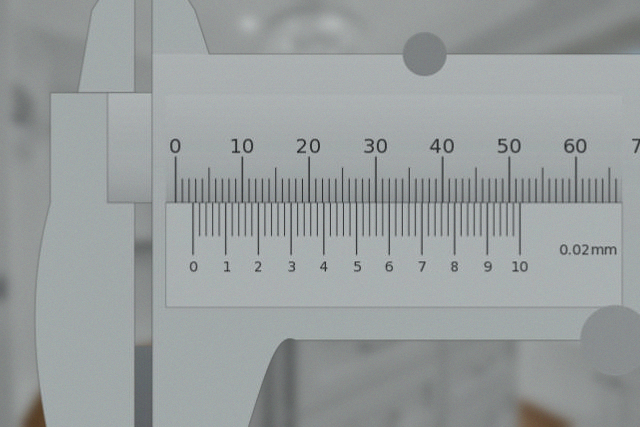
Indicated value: 2.6 mm
